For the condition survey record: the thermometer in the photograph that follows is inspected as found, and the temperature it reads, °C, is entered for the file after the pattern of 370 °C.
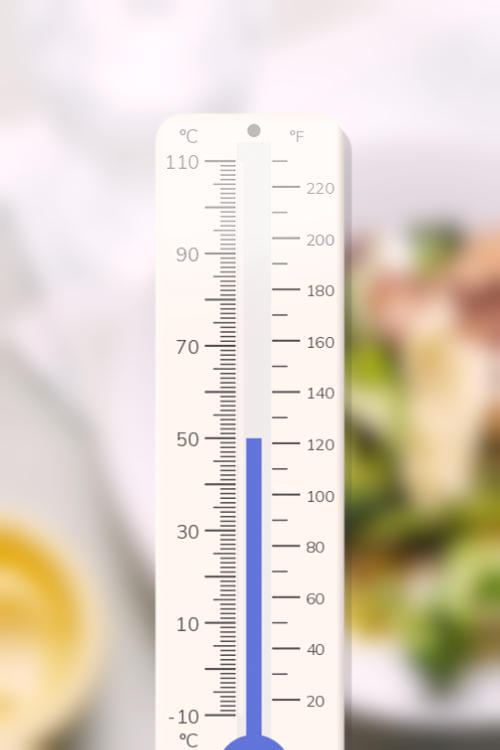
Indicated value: 50 °C
